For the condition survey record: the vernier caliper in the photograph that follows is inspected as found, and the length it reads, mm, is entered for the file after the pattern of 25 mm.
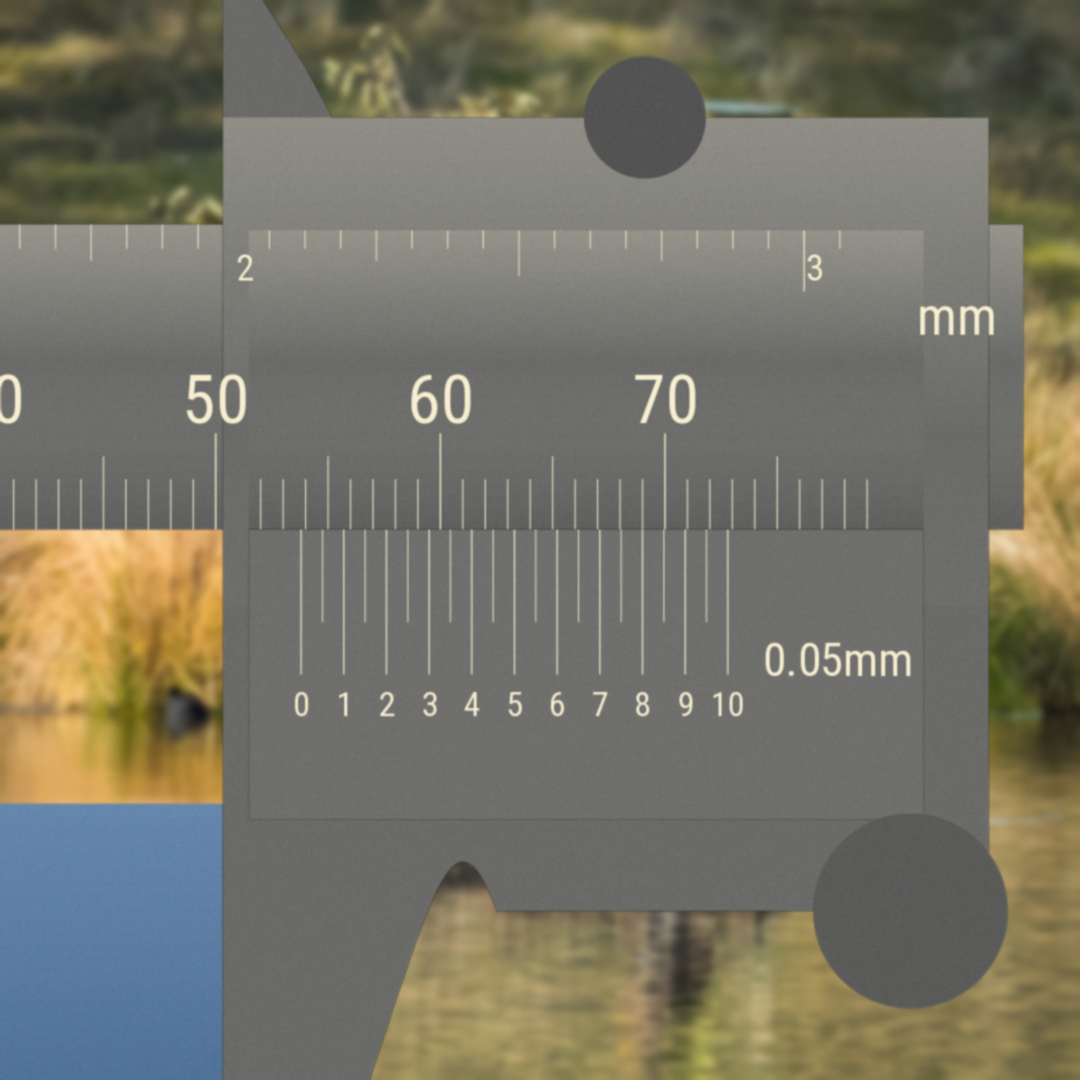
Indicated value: 53.8 mm
